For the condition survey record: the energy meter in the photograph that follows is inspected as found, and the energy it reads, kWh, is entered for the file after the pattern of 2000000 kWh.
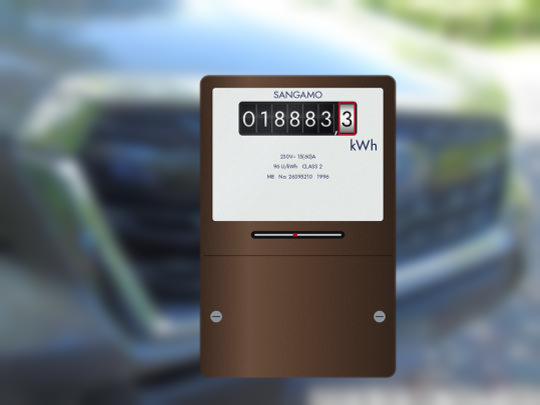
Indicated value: 18883.3 kWh
